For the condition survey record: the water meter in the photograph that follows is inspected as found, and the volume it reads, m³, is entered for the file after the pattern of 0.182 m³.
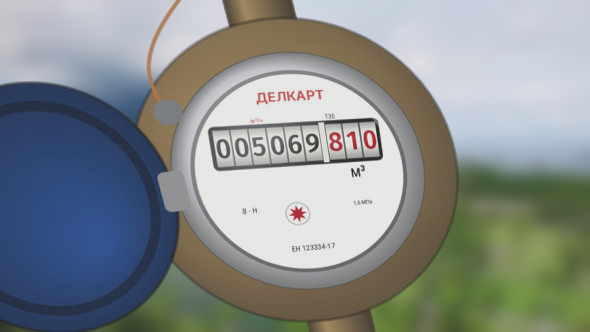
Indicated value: 5069.810 m³
